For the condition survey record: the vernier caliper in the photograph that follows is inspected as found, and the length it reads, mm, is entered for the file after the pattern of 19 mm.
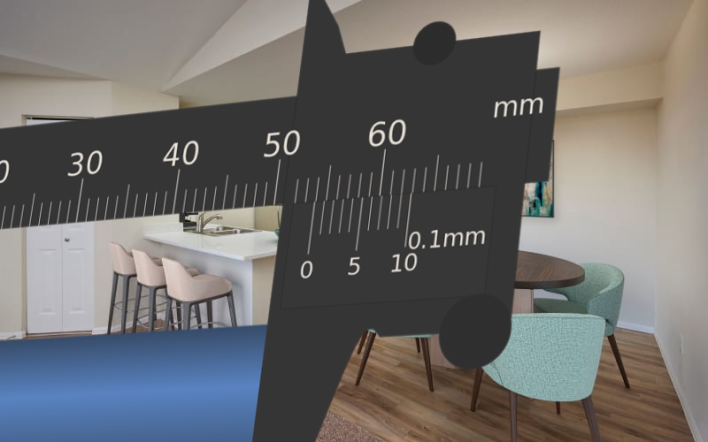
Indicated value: 53.9 mm
